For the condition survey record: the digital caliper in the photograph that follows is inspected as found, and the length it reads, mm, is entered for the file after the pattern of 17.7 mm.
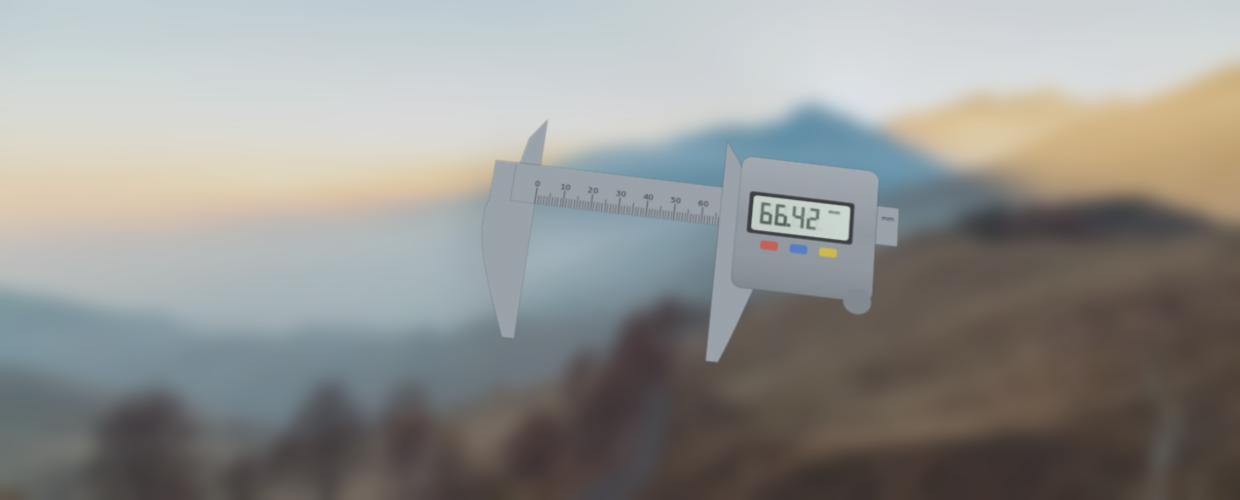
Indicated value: 66.42 mm
